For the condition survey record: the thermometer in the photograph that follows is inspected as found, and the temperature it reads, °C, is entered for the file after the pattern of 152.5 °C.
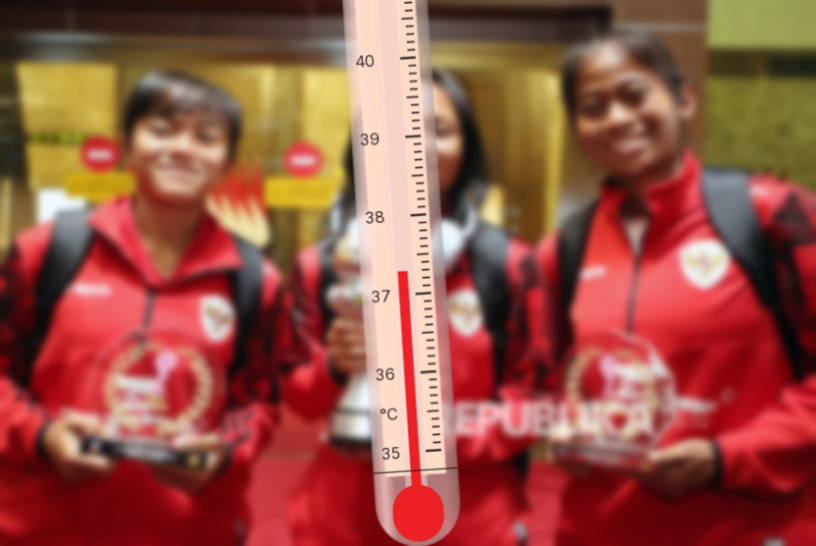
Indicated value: 37.3 °C
